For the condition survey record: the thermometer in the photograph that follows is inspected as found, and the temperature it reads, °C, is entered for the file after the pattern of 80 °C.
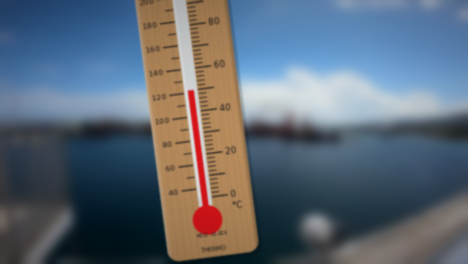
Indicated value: 50 °C
